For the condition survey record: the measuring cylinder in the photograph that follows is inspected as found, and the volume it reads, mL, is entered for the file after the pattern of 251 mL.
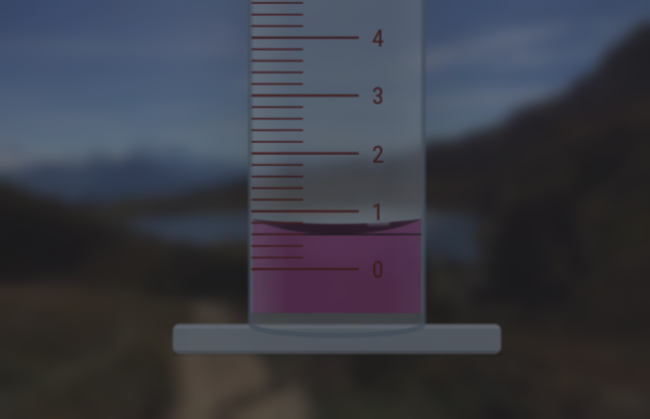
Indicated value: 0.6 mL
